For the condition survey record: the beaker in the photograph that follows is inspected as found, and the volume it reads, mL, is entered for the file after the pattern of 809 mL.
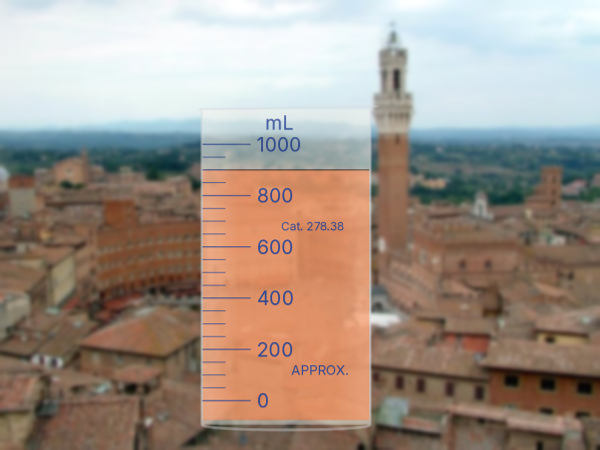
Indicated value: 900 mL
